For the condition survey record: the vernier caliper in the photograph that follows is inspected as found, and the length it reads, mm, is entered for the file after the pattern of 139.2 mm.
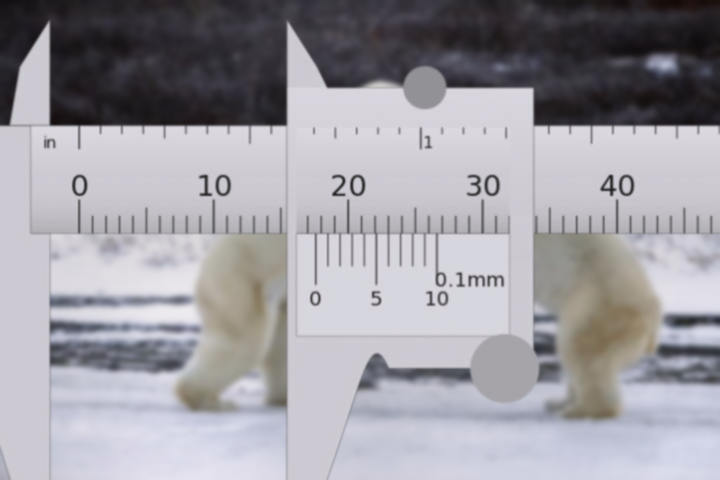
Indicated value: 17.6 mm
